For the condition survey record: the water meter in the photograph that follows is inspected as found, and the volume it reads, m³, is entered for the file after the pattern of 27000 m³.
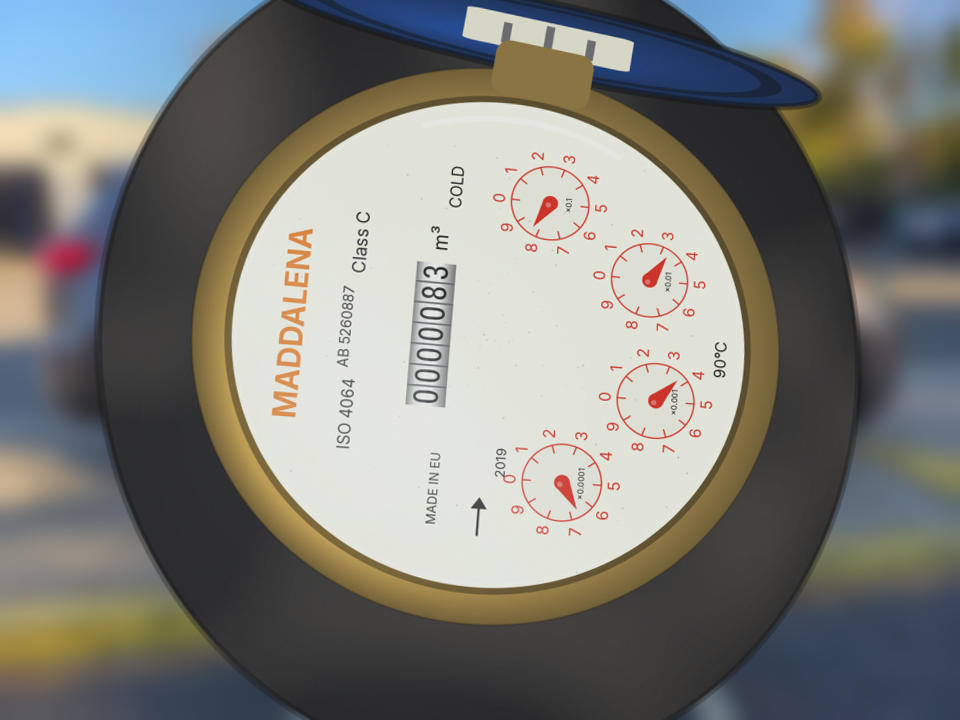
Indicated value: 83.8336 m³
